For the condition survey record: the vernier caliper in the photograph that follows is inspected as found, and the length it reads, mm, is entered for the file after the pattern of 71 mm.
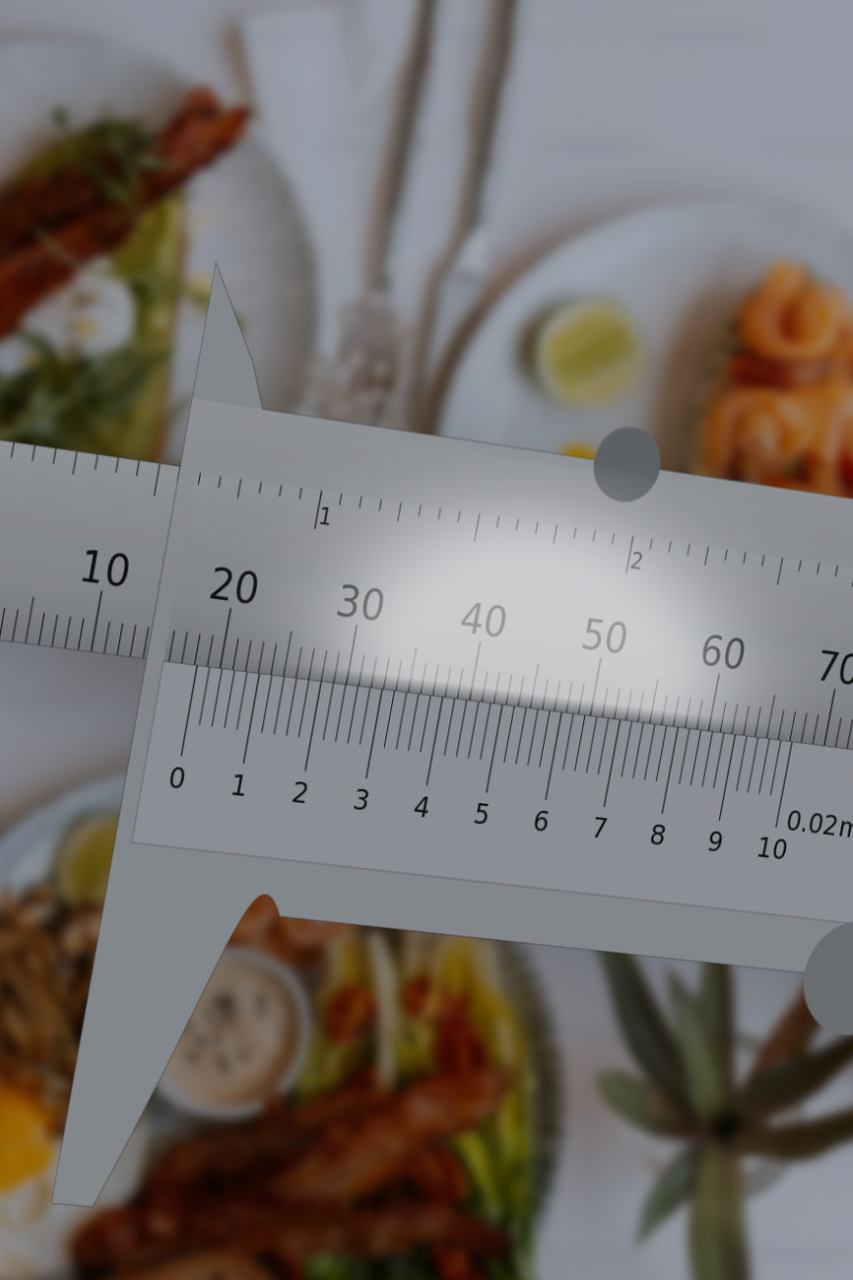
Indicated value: 18.2 mm
